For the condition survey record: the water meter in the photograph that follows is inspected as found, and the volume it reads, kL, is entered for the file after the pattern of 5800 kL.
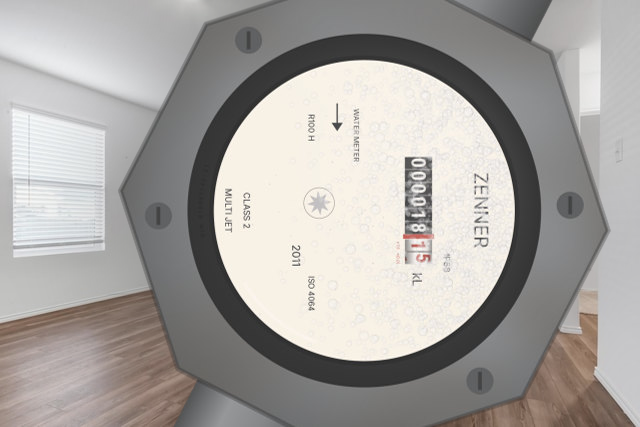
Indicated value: 18.15 kL
